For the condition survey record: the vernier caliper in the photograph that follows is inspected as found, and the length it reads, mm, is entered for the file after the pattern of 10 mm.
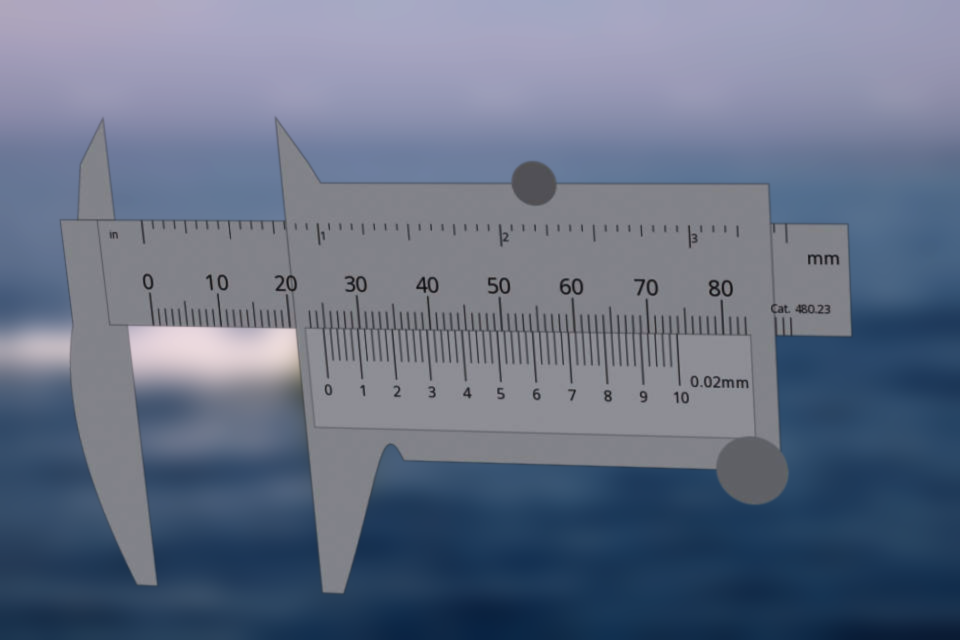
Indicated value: 24.8 mm
